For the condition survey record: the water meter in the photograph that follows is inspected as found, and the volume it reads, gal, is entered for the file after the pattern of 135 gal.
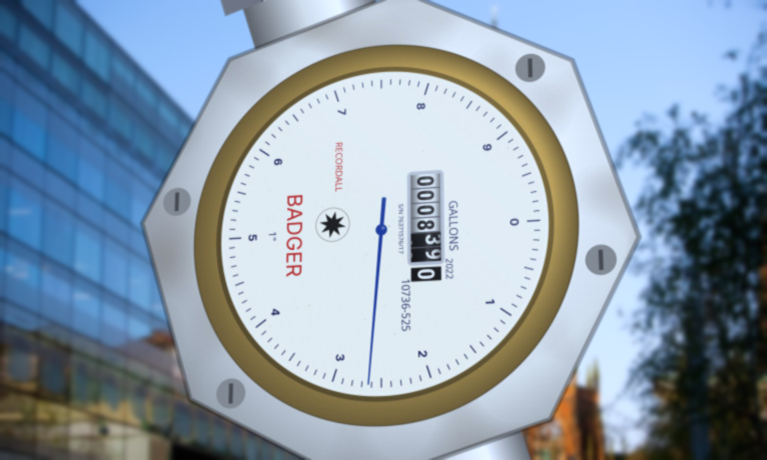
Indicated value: 8392.6 gal
